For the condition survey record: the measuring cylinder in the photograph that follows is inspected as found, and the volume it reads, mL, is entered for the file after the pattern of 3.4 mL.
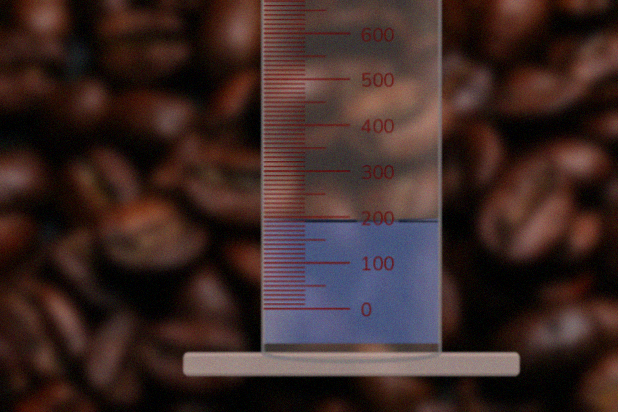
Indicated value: 190 mL
